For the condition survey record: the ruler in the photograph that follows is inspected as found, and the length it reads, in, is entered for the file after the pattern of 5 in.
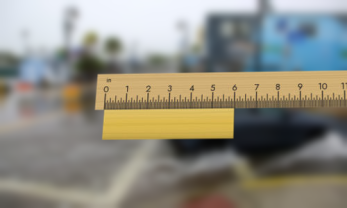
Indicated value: 6 in
